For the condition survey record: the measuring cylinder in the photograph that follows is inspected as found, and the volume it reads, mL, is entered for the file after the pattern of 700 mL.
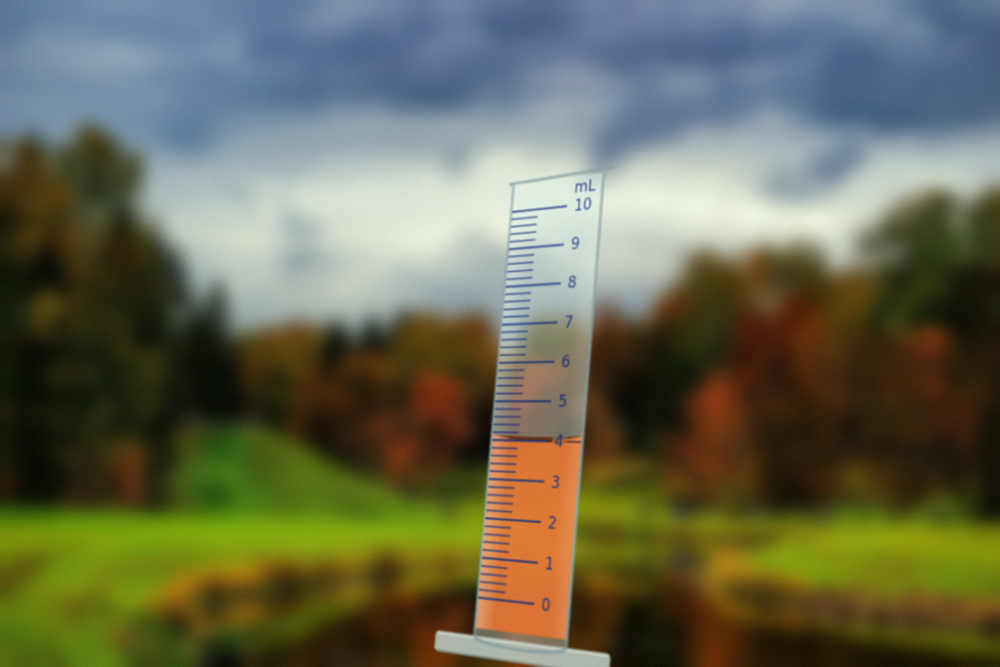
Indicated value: 4 mL
